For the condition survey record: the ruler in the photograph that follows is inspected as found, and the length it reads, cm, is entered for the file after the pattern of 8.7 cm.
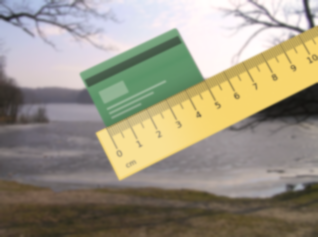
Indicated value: 5 cm
